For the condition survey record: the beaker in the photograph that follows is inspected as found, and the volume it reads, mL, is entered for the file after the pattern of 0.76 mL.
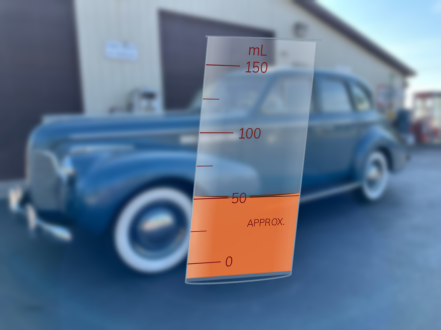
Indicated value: 50 mL
